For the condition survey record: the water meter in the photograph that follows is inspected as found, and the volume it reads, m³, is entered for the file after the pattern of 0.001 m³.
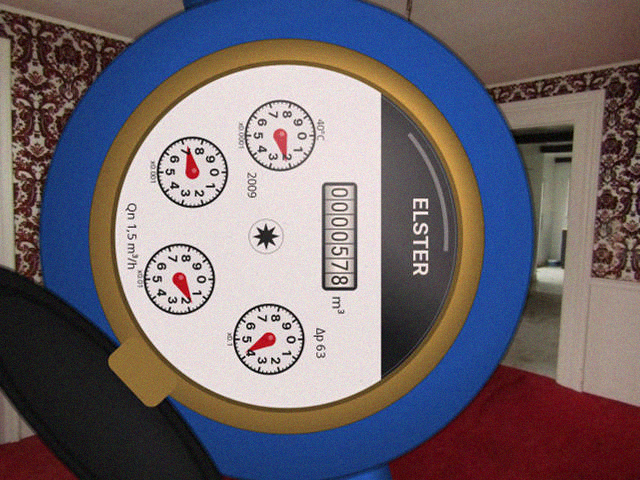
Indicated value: 578.4172 m³
